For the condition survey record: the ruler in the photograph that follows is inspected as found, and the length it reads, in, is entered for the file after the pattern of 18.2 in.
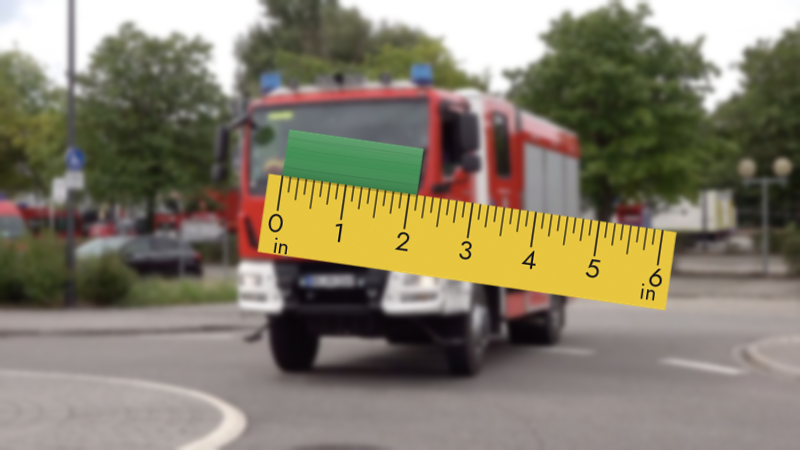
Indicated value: 2.125 in
